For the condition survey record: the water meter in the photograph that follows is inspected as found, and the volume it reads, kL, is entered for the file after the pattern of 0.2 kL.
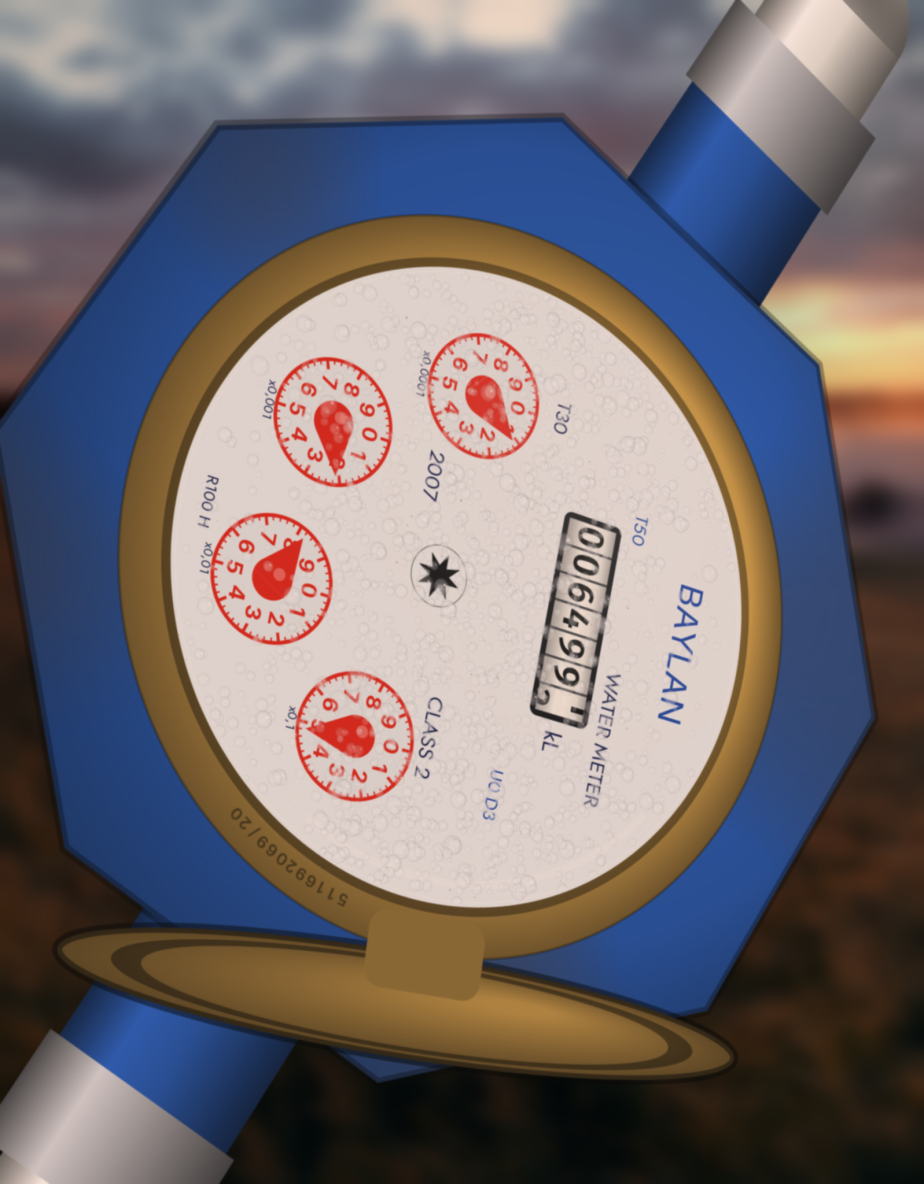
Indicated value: 64991.4821 kL
